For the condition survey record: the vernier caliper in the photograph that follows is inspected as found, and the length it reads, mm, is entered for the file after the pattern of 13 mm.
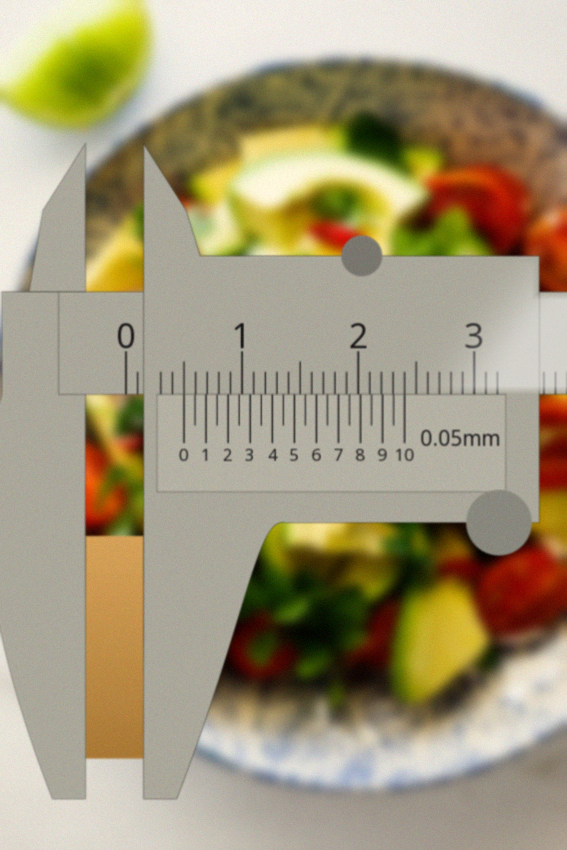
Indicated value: 5.0 mm
